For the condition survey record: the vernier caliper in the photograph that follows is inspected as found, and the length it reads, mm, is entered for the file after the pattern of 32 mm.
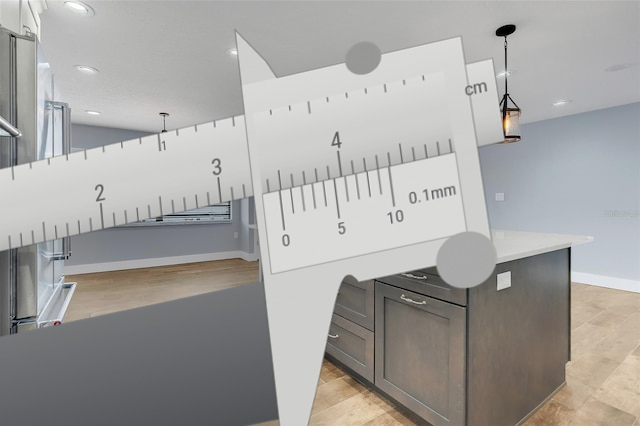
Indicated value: 34.9 mm
